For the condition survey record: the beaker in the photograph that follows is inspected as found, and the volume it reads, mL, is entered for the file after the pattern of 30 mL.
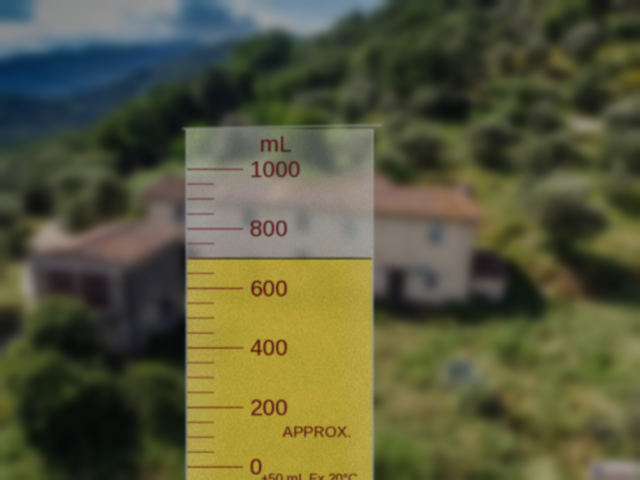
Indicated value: 700 mL
